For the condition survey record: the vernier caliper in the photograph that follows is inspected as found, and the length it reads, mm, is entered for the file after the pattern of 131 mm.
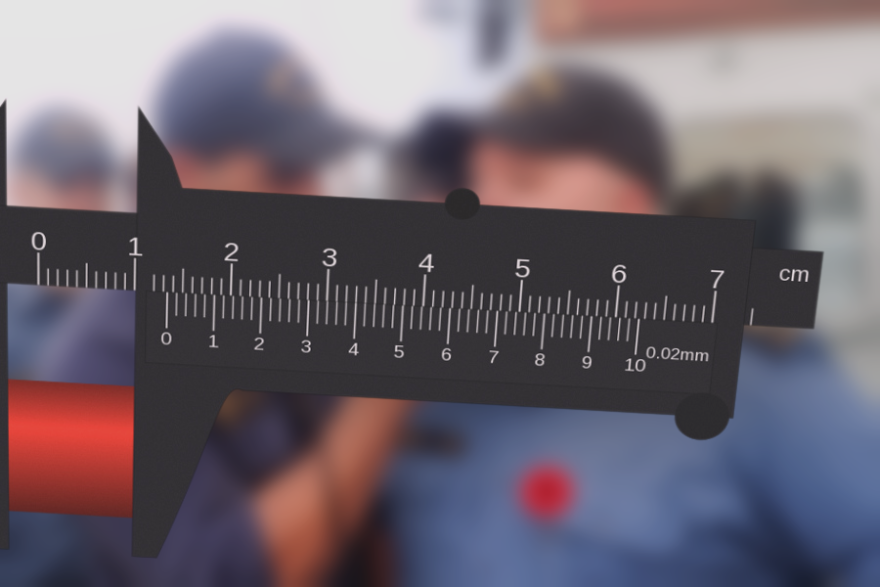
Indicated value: 13.4 mm
